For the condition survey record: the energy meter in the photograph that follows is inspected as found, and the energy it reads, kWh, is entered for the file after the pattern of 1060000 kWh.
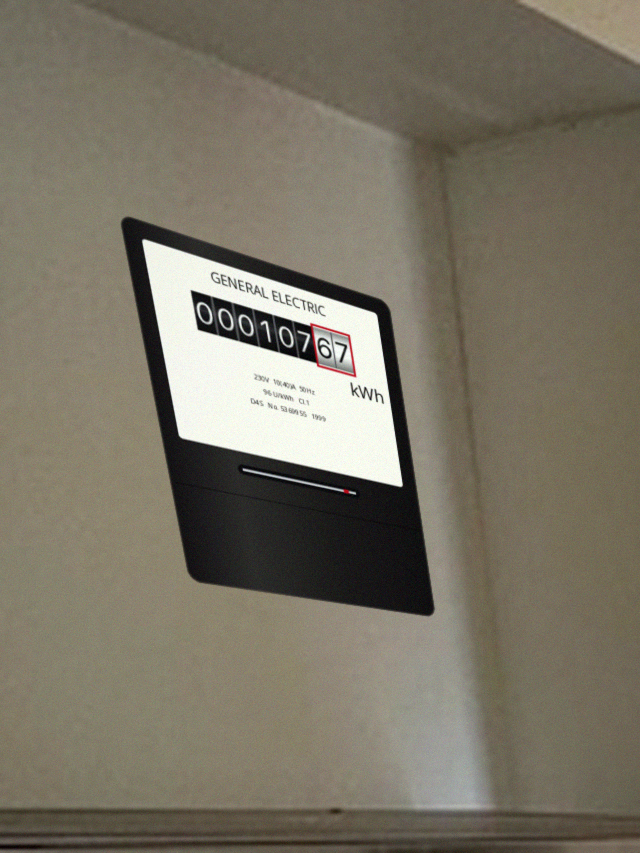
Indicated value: 107.67 kWh
